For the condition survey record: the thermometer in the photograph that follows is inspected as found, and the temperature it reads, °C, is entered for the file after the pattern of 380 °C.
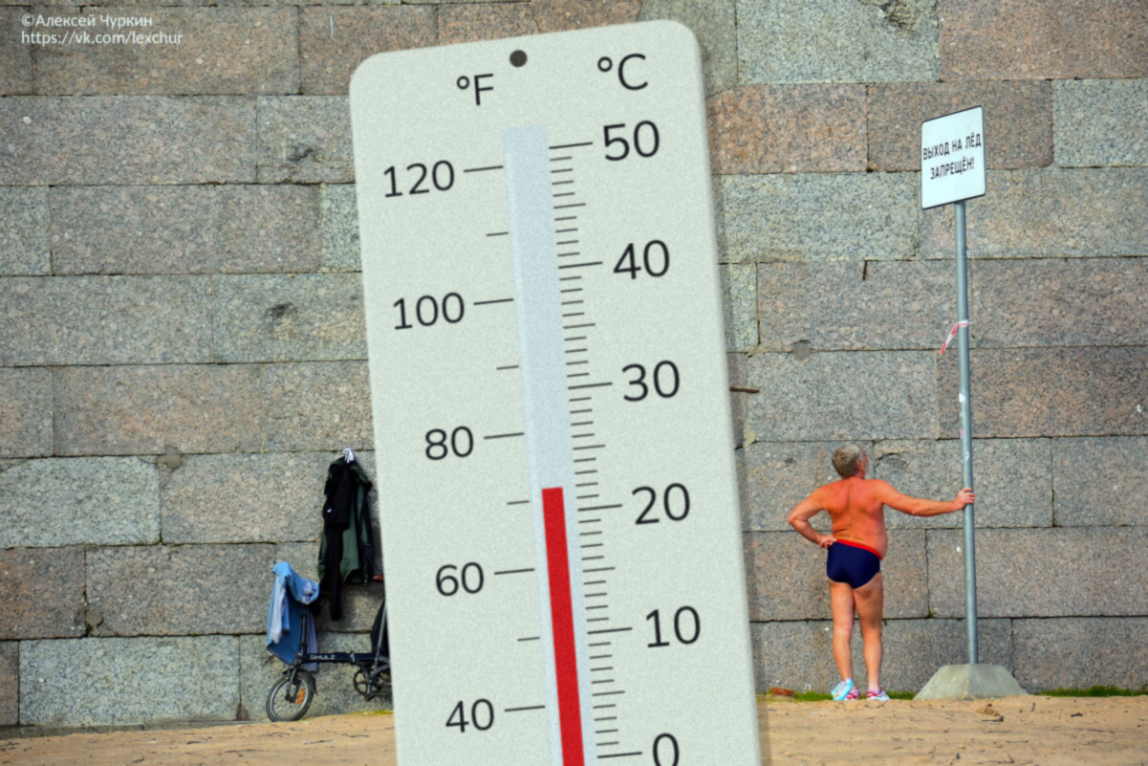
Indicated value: 22 °C
